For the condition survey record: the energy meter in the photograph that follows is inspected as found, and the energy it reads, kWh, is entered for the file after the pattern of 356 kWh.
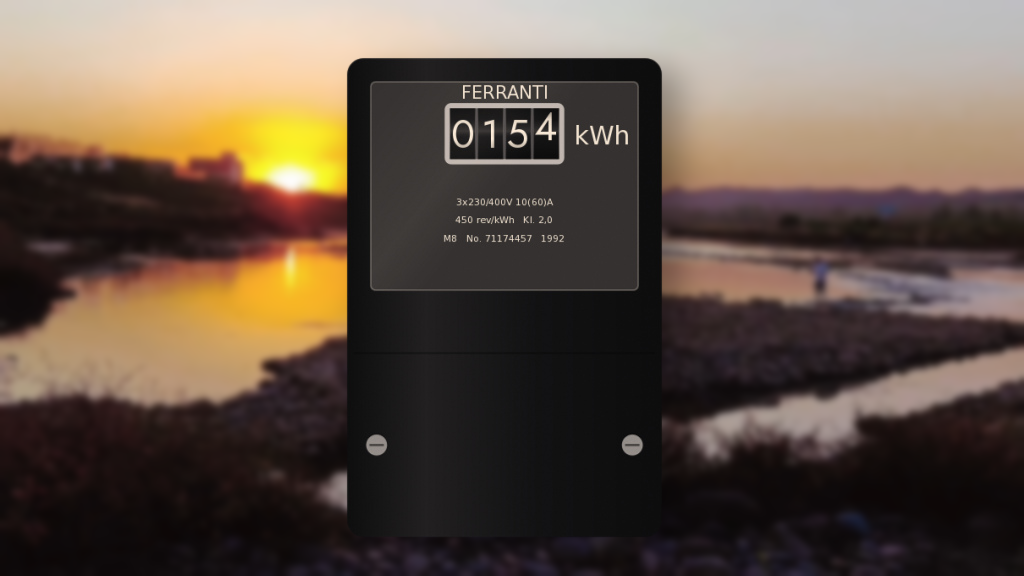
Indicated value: 154 kWh
